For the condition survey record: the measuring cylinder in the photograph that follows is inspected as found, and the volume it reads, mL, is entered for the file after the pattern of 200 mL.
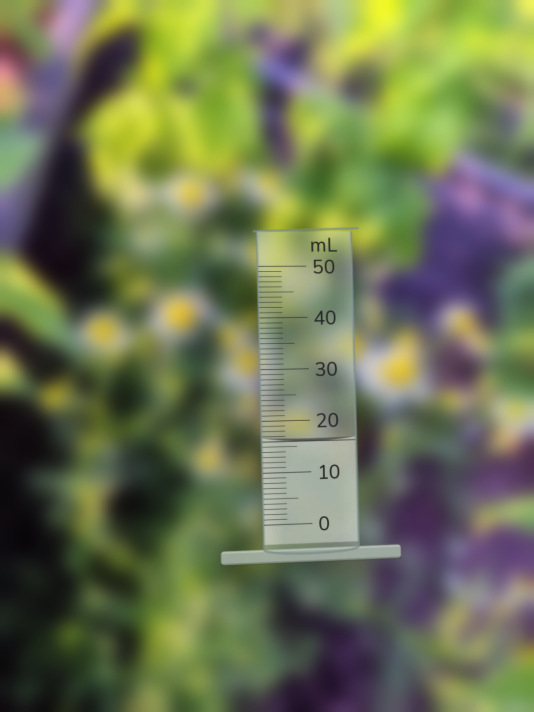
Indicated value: 16 mL
